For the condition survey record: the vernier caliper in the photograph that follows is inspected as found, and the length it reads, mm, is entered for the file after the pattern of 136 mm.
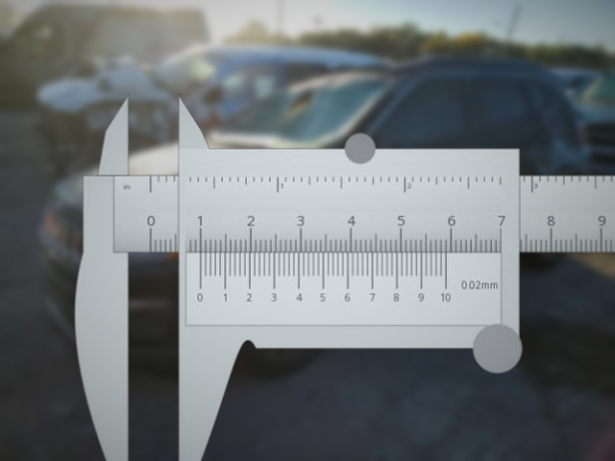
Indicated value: 10.0 mm
